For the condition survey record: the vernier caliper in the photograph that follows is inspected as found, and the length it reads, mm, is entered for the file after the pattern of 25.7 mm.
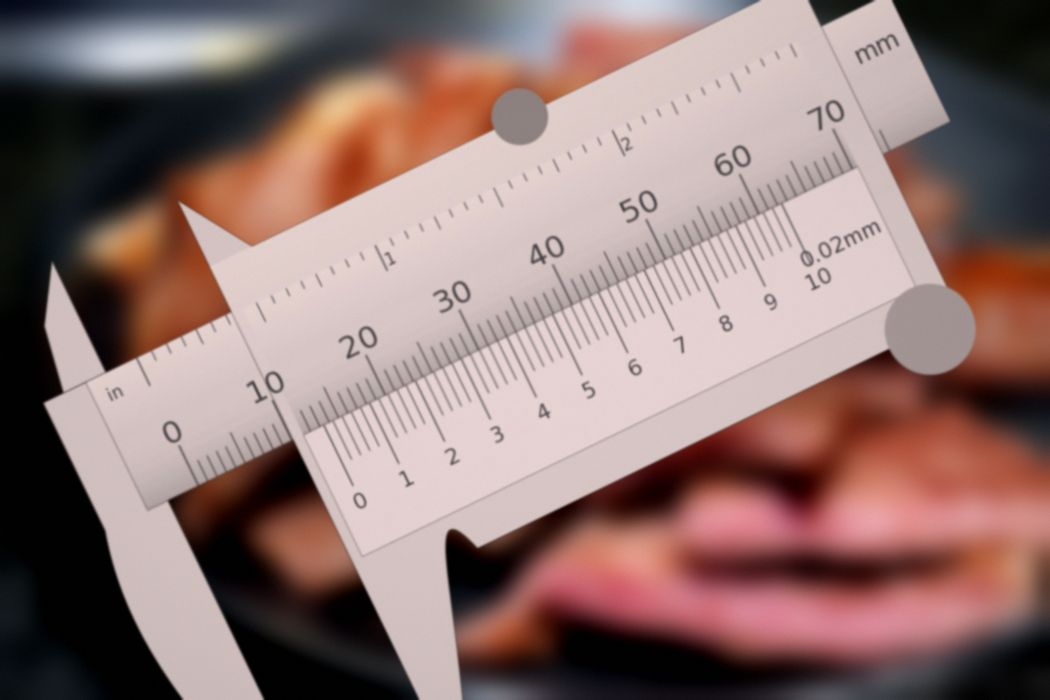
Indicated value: 13.4 mm
